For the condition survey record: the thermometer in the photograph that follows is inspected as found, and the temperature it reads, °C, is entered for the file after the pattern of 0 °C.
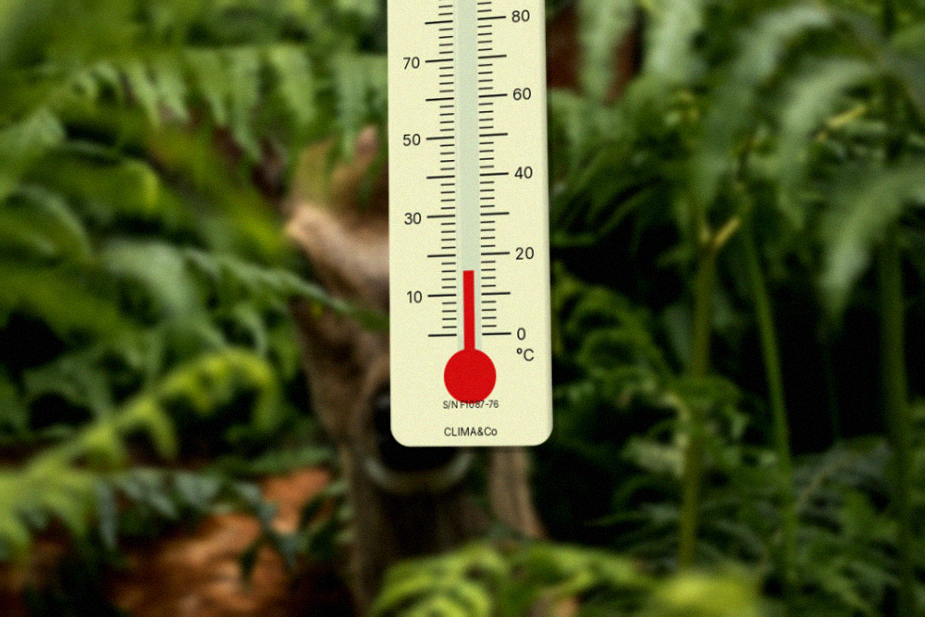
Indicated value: 16 °C
